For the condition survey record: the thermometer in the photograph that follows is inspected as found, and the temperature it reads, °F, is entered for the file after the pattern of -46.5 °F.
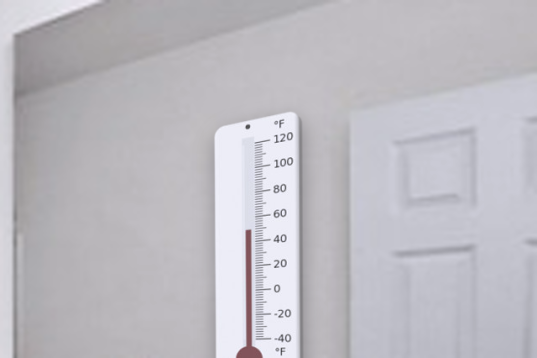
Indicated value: 50 °F
